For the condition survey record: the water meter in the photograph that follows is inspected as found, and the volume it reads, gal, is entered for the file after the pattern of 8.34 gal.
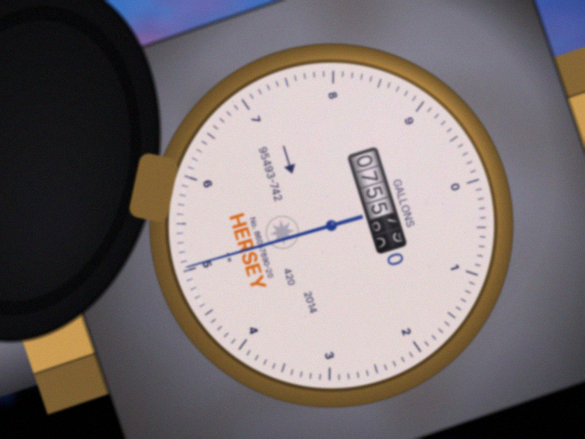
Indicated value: 755795.0 gal
